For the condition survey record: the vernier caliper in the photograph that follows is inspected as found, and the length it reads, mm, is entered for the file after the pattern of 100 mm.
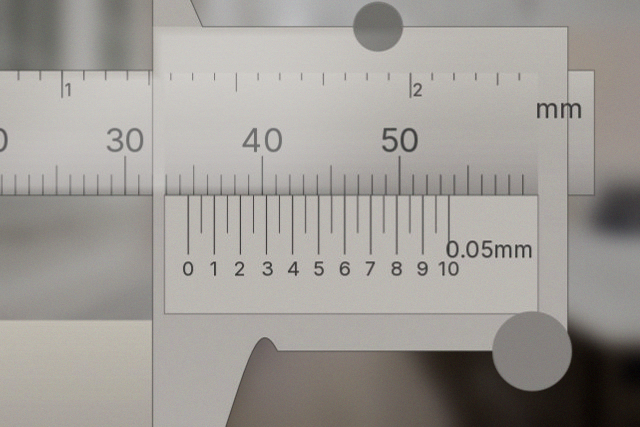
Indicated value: 34.6 mm
